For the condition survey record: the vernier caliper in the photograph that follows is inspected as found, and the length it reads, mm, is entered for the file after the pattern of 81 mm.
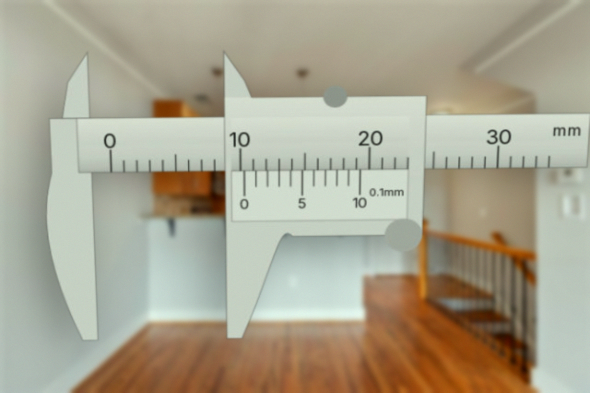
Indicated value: 10.3 mm
